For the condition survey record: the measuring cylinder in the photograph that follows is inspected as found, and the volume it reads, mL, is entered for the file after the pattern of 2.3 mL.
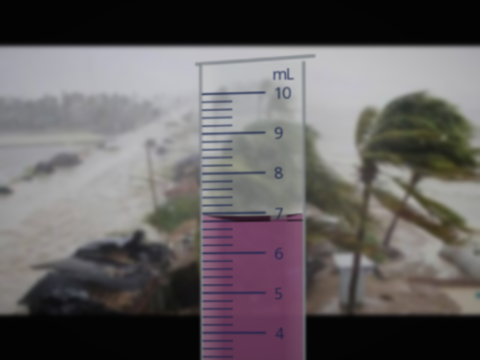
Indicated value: 6.8 mL
